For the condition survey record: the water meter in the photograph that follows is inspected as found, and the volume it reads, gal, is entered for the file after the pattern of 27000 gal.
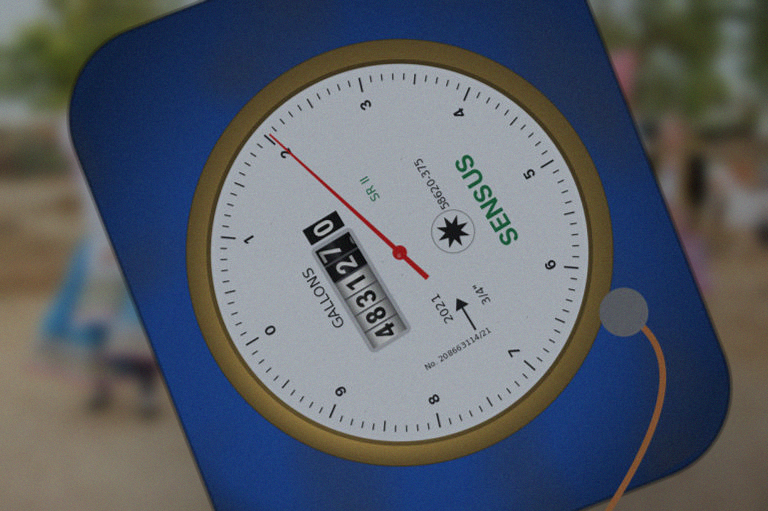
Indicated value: 4831272.0 gal
